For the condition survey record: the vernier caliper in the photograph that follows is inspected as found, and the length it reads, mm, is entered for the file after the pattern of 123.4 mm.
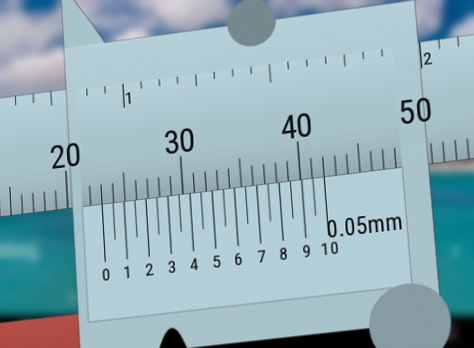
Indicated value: 23.0 mm
